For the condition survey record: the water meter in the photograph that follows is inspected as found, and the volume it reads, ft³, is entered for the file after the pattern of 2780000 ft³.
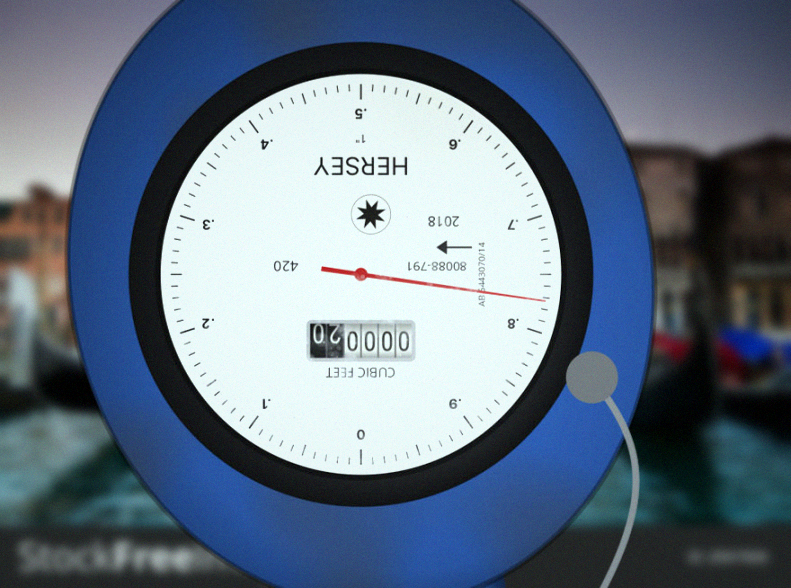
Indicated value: 19.77 ft³
